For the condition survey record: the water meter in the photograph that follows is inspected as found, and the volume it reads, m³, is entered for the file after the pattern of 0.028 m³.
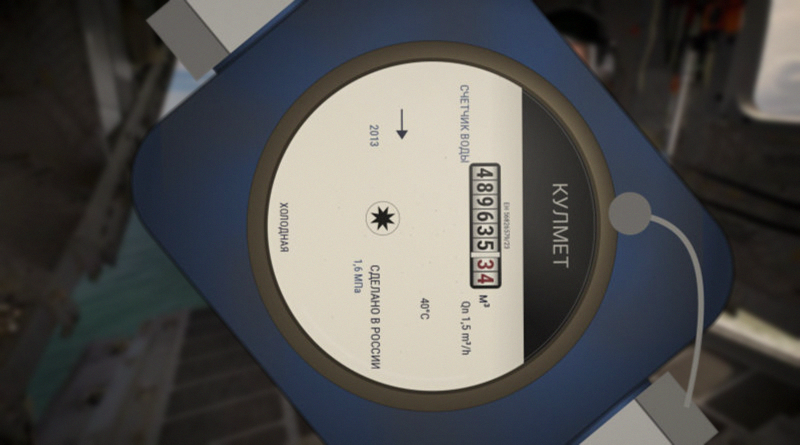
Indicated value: 489635.34 m³
